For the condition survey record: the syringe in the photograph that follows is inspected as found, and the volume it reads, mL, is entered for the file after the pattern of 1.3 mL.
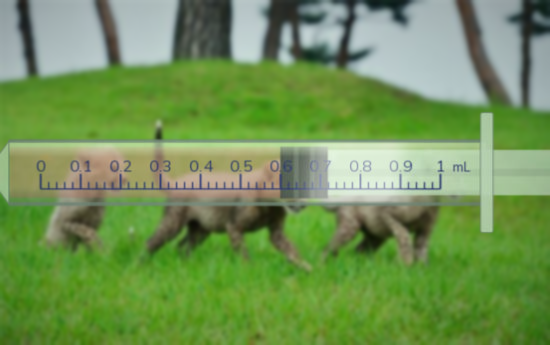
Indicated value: 0.6 mL
